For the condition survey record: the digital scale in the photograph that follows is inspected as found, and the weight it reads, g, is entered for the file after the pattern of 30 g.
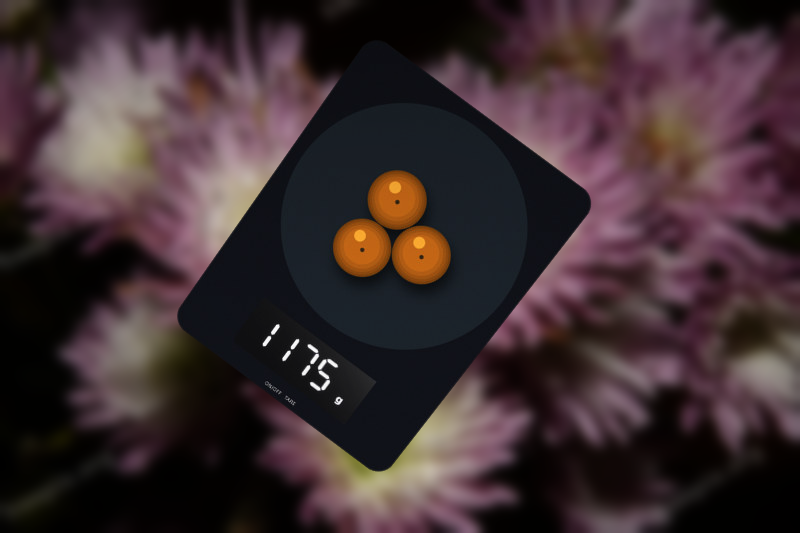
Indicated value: 1175 g
